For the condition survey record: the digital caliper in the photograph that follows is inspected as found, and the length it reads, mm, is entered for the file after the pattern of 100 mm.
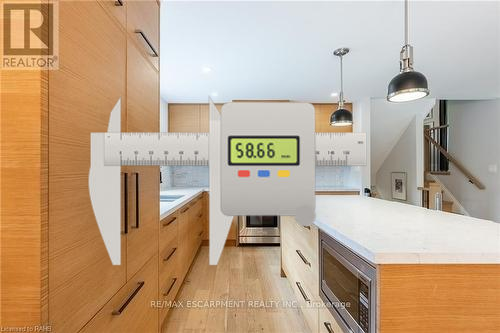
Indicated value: 58.66 mm
